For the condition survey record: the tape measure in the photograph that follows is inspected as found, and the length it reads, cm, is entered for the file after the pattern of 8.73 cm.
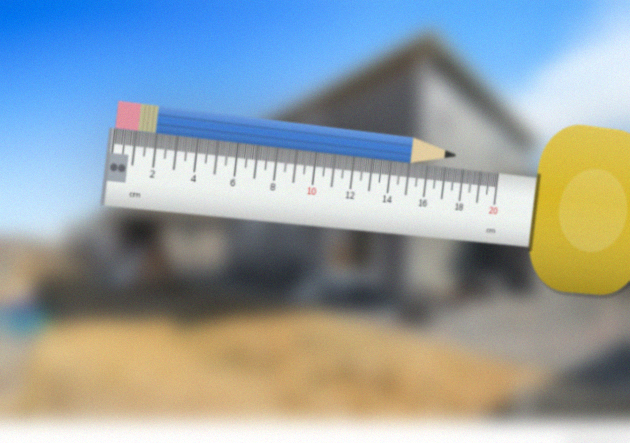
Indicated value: 17.5 cm
